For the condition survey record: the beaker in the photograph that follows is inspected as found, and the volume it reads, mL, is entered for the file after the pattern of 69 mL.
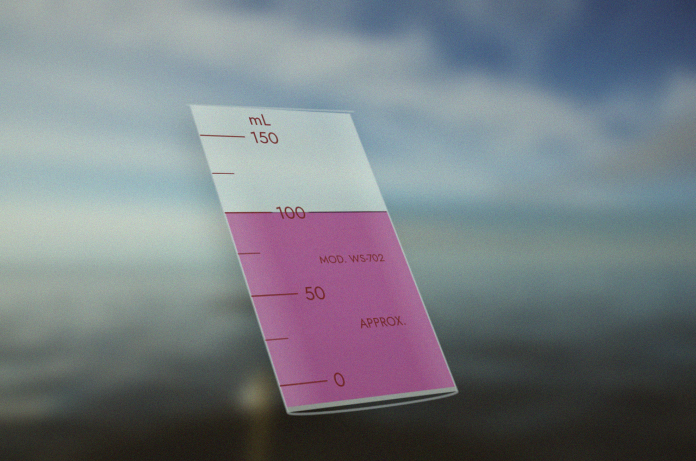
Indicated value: 100 mL
